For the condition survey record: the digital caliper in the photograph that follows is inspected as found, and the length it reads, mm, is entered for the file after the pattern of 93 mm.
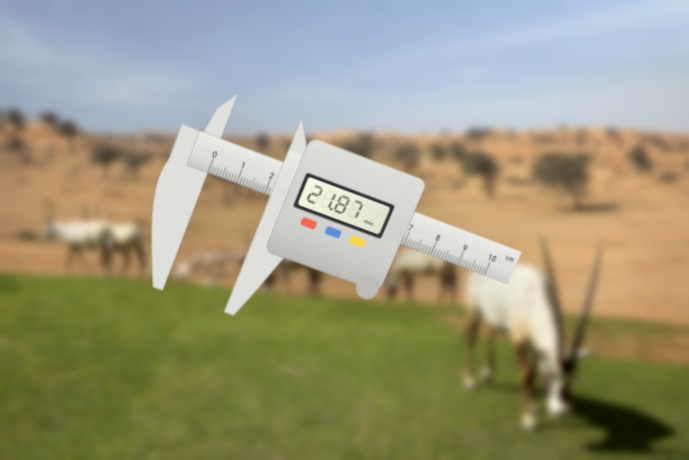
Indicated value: 21.87 mm
